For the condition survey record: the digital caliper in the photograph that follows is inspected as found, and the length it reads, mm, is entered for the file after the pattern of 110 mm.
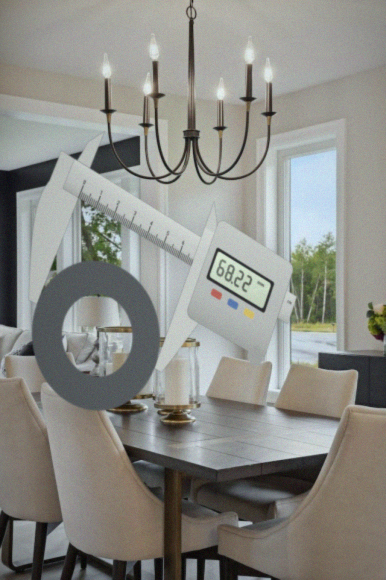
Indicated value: 68.22 mm
